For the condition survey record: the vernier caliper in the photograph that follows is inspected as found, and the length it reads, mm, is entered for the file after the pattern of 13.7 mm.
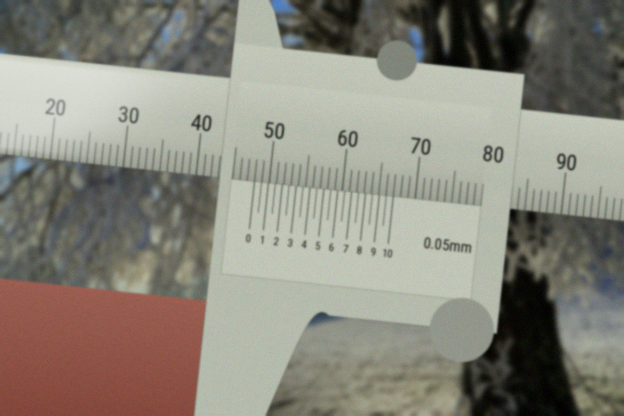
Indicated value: 48.0 mm
